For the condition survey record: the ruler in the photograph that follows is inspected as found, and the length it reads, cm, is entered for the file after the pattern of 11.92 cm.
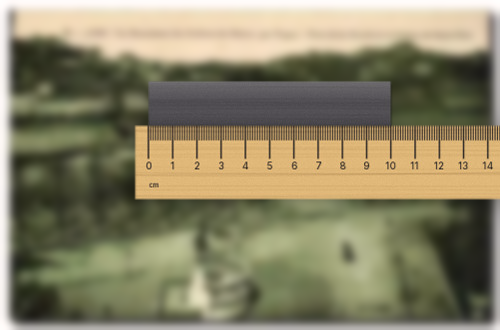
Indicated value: 10 cm
